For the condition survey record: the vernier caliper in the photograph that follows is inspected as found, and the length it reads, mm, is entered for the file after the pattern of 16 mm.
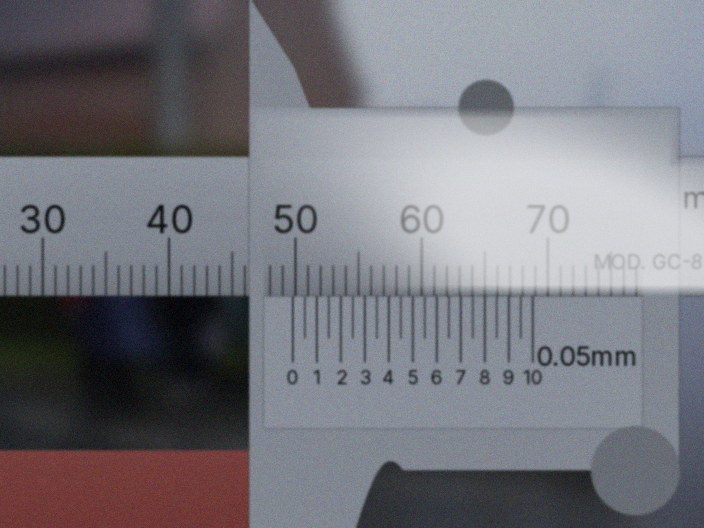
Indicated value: 49.8 mm
